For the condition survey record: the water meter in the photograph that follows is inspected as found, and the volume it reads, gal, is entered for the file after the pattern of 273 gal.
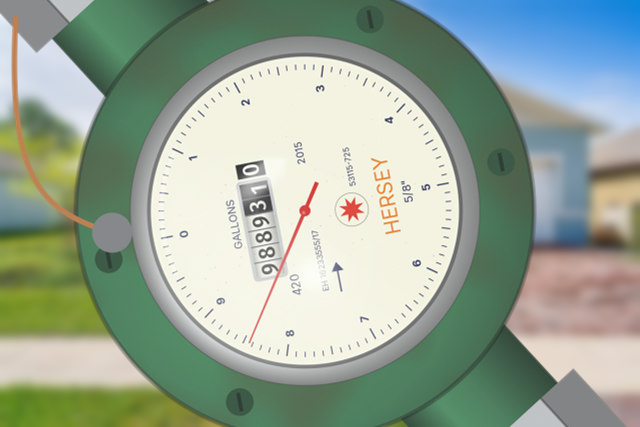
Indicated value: 9889308.4 gal
